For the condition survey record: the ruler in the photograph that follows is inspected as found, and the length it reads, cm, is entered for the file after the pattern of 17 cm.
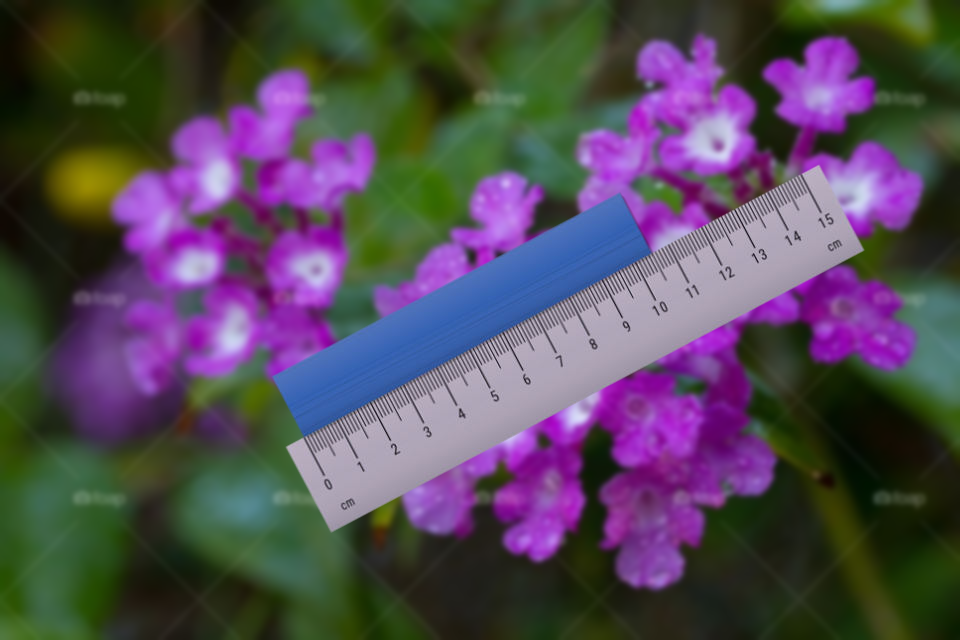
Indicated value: 10.5 cm
